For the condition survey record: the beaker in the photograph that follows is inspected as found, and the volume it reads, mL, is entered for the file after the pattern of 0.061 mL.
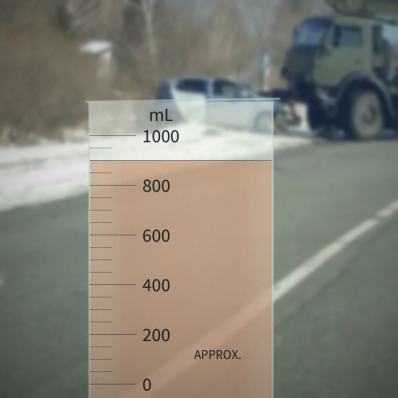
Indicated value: 900 mL
